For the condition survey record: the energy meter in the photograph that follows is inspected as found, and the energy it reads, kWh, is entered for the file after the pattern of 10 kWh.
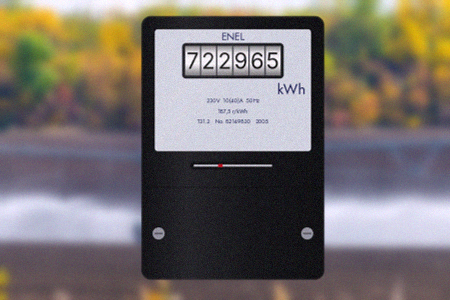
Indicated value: 722965 kWh
